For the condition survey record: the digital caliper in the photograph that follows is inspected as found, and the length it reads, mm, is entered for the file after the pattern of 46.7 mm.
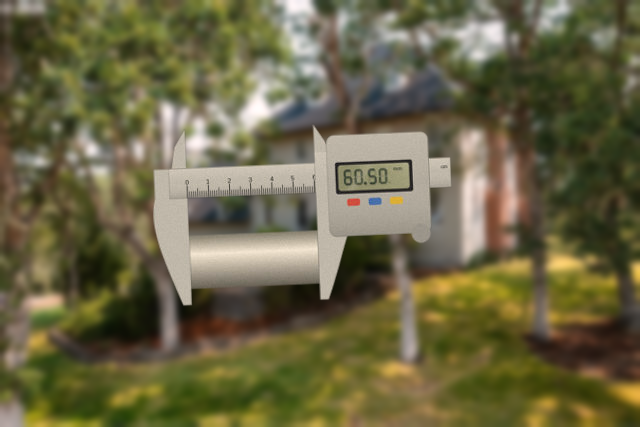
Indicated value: 60.50 mm
